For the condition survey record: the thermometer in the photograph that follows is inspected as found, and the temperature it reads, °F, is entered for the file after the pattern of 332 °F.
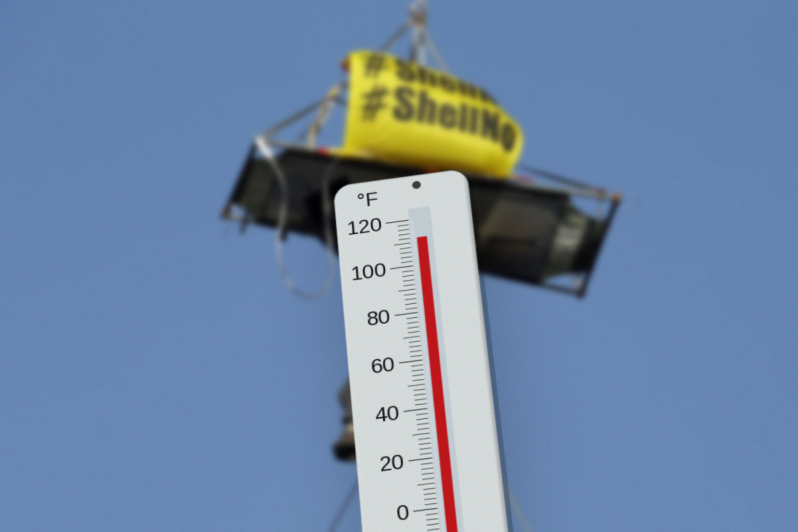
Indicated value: 112 °F
